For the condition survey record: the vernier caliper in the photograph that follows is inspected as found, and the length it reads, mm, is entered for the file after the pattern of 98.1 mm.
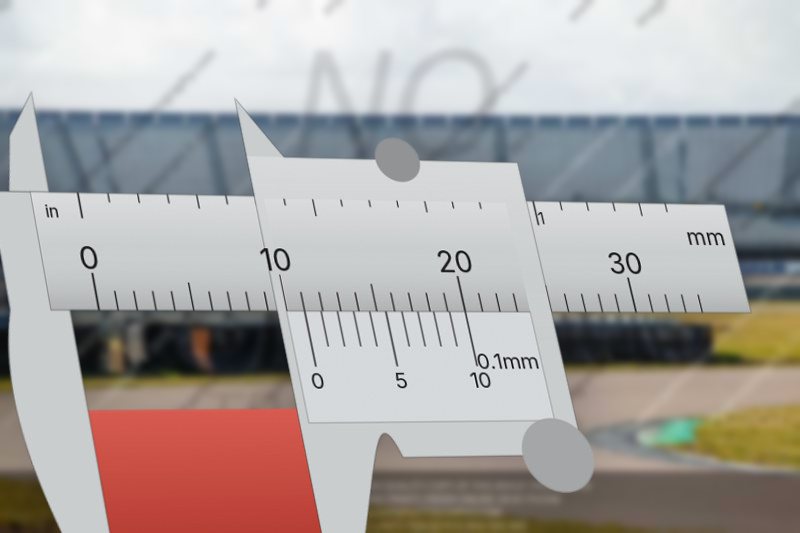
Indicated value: 11.0 mm
